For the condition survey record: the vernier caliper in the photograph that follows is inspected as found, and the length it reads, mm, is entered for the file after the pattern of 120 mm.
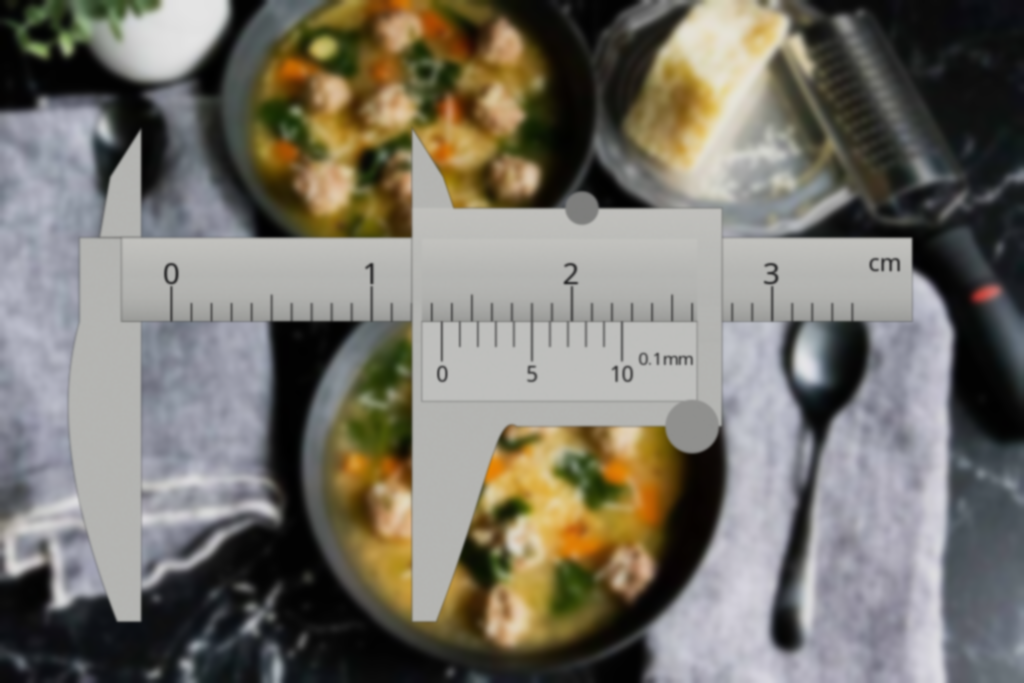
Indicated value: 13.5 mm
